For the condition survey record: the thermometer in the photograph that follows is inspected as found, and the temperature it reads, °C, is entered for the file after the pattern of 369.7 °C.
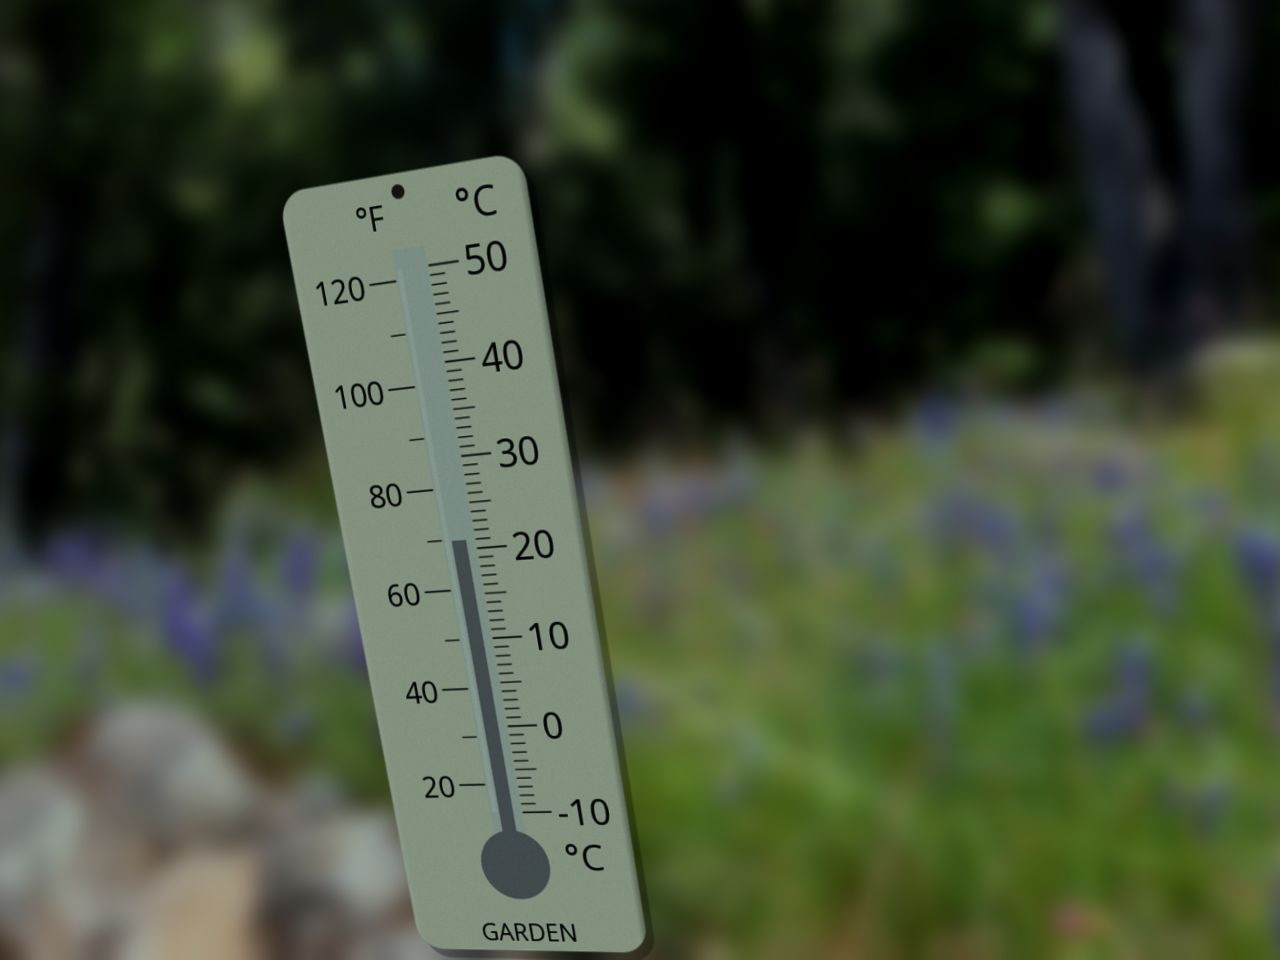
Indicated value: 21 °C
